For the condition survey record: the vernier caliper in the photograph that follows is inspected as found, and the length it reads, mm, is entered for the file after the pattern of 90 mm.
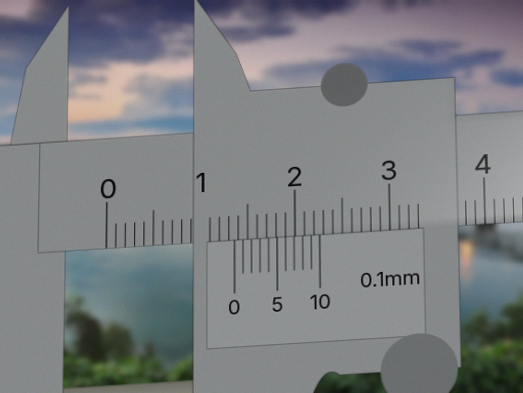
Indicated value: 13.6 mm
